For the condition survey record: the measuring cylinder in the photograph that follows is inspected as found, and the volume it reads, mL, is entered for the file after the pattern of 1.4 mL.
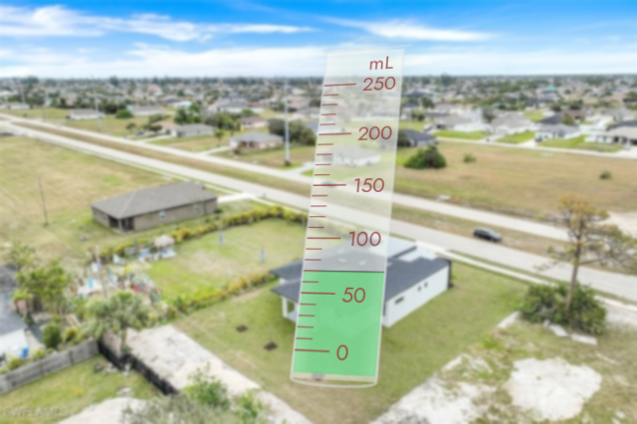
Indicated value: 70 mL
